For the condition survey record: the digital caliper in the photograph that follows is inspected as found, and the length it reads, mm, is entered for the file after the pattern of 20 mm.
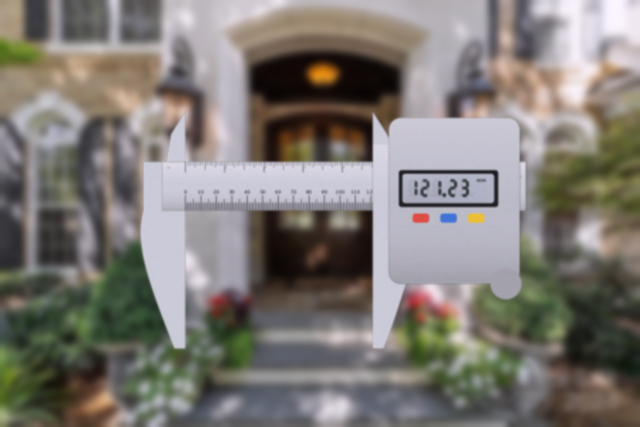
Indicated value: 121.23 mm
